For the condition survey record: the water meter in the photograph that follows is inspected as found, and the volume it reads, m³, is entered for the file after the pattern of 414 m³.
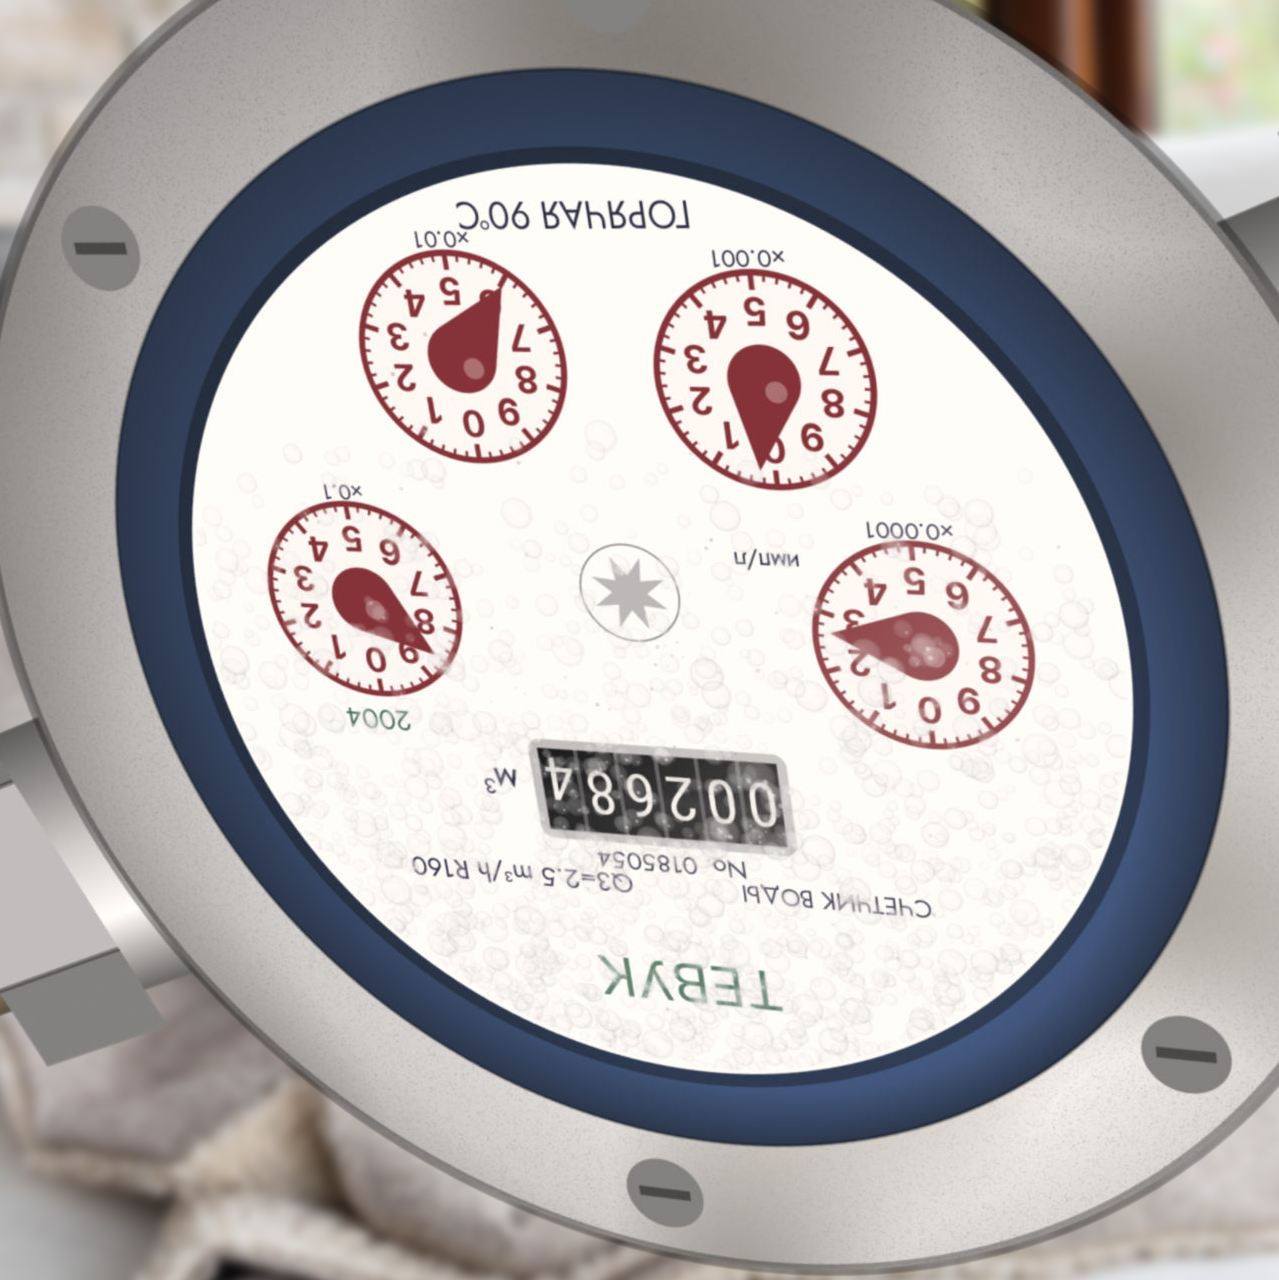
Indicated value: 2683.8602 m³
